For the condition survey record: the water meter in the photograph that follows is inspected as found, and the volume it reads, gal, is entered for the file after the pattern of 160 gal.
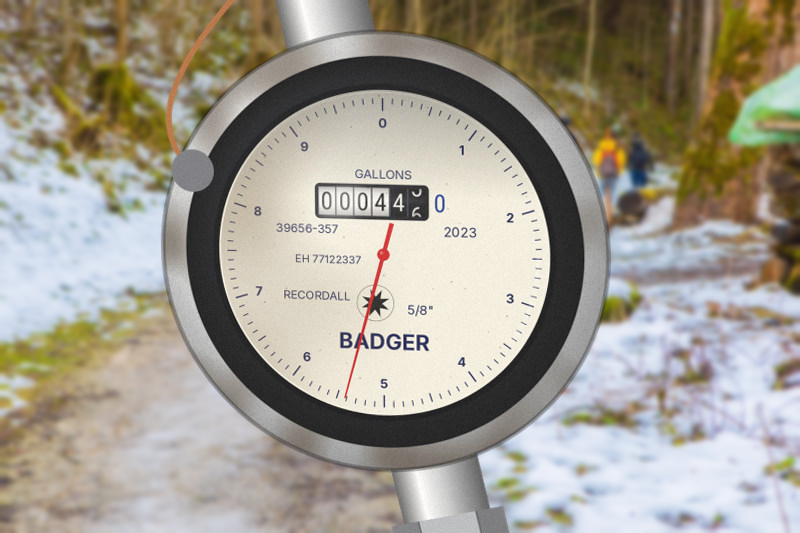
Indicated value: 4455.4 gal
